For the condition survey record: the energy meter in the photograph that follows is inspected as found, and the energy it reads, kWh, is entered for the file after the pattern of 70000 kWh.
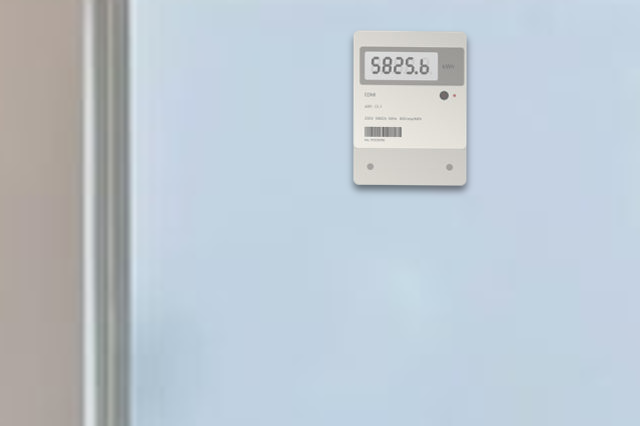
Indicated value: 5825.6 kWh
